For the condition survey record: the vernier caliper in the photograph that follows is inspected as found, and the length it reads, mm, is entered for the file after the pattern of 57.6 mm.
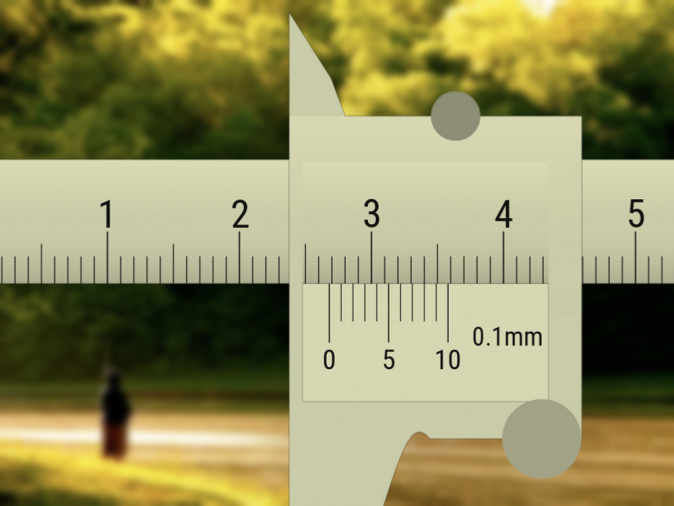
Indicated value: 26.8 mm
